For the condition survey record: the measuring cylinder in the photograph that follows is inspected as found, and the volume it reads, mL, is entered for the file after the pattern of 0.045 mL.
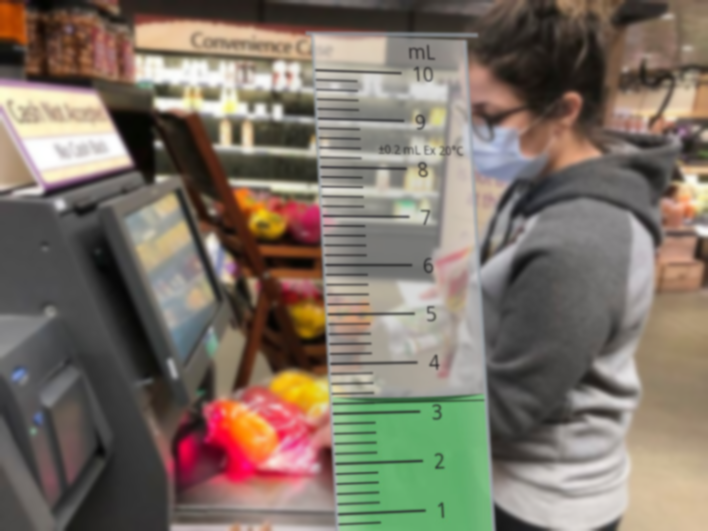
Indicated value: 3.2 mL
